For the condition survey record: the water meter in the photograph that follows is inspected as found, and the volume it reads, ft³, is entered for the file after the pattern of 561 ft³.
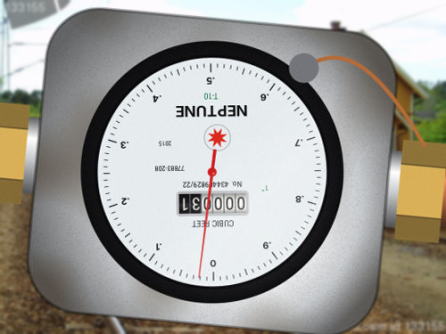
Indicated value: 31.02 ft³
